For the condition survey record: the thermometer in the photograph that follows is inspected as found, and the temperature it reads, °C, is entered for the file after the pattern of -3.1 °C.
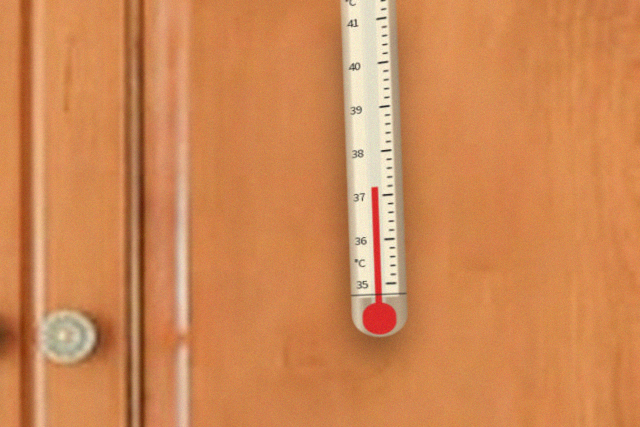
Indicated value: 37.2 °C
